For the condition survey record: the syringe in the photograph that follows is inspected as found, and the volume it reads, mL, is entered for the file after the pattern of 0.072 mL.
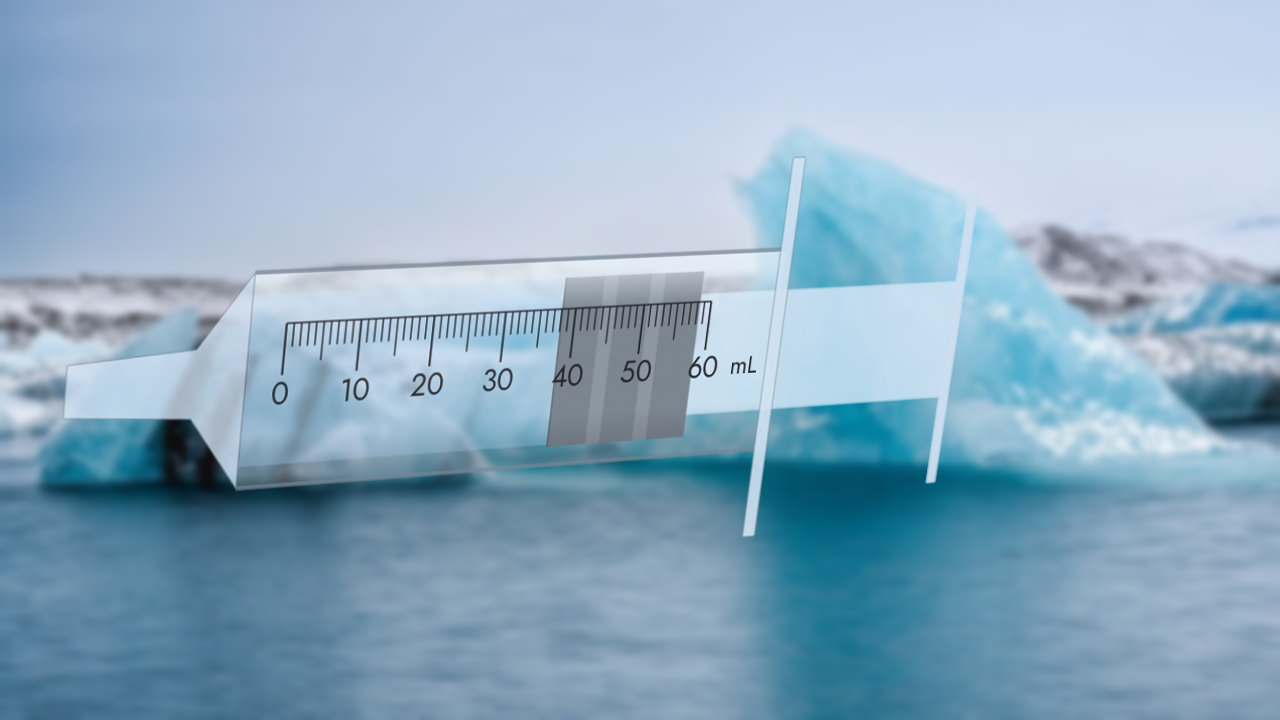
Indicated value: 38 mL
